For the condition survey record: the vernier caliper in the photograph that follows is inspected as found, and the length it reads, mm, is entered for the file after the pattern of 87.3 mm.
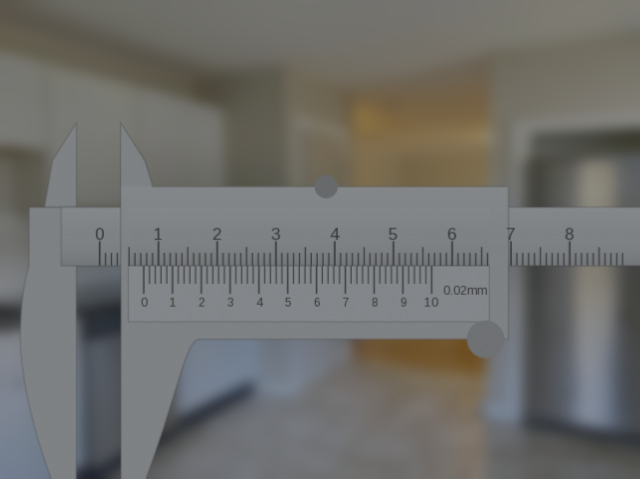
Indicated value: 7.5 mm
